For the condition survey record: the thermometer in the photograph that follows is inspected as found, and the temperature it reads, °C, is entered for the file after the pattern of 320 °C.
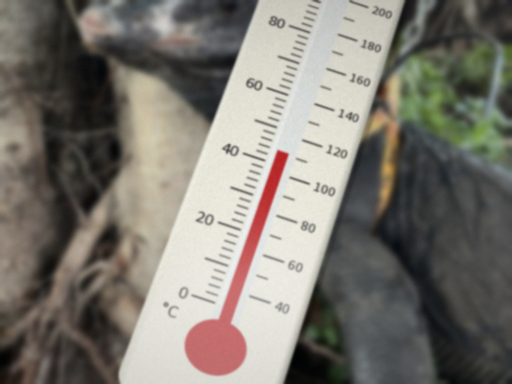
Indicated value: 44 °C
